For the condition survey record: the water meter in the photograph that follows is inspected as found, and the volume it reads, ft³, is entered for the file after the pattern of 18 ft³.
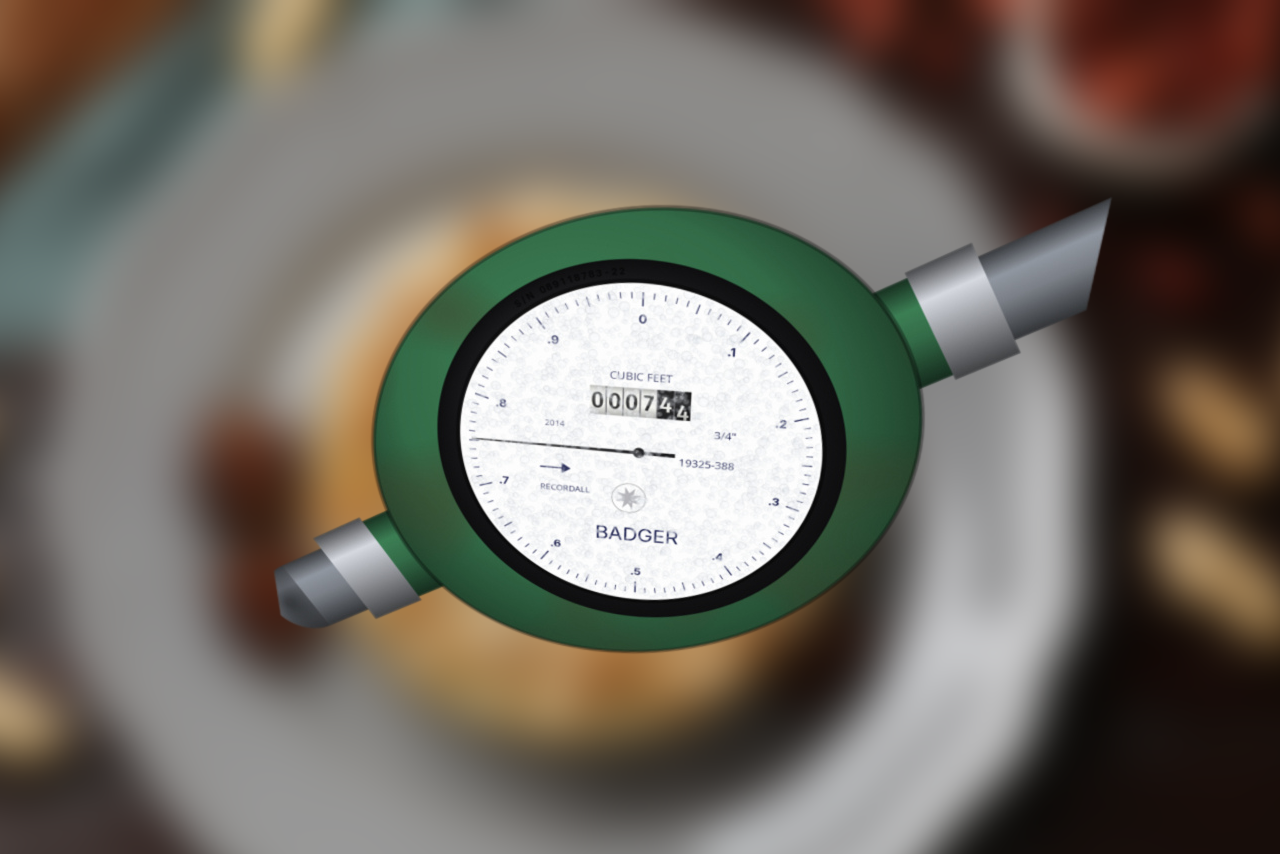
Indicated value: 743.75 ft³
